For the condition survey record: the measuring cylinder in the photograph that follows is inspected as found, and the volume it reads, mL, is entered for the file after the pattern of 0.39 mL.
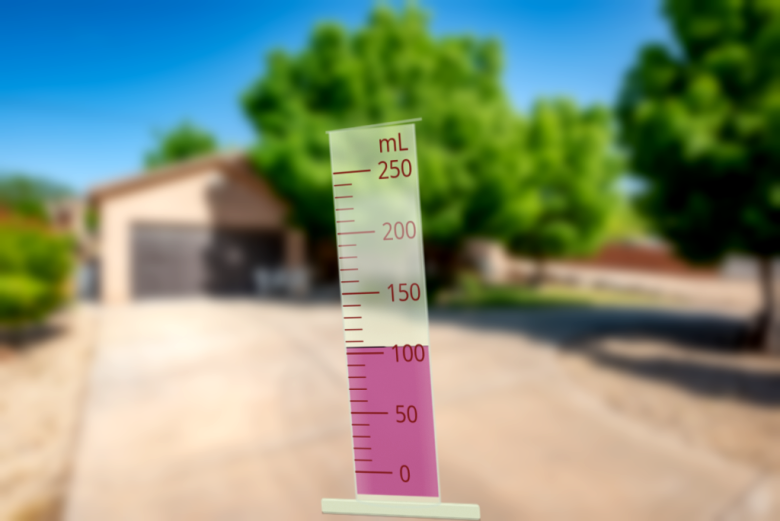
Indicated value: 105 mL
